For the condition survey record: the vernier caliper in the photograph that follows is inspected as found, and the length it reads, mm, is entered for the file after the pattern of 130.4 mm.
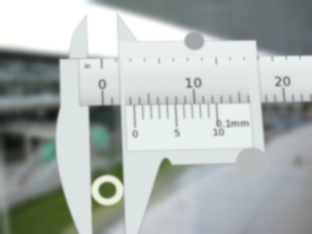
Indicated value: 3.4 mm
